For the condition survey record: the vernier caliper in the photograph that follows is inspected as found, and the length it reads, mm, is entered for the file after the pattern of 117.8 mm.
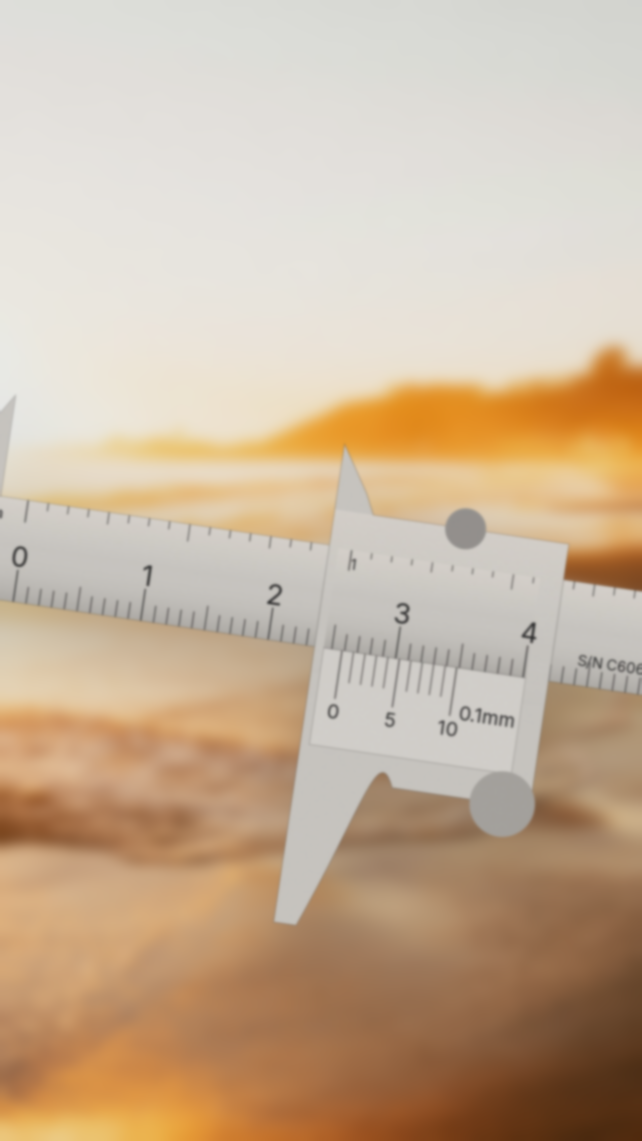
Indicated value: 25.8 mm
